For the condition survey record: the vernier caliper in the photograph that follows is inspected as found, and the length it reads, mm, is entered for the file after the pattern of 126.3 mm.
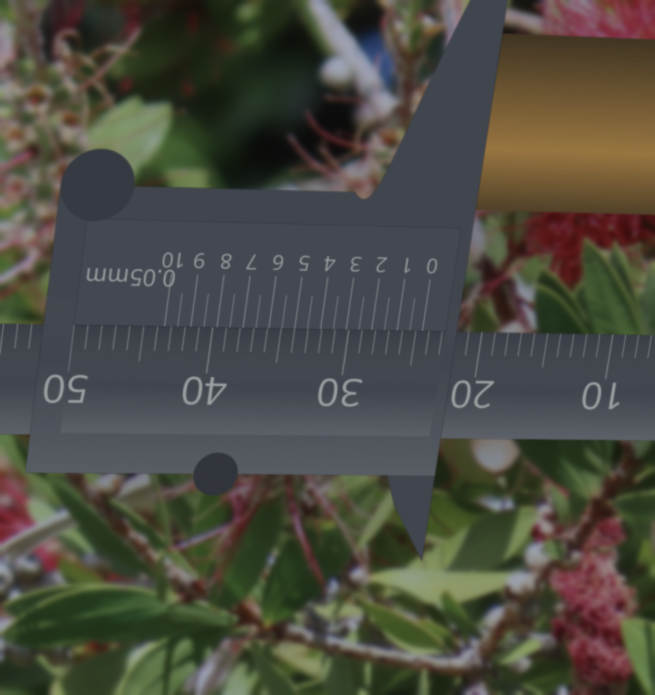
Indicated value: 24.5 mm
